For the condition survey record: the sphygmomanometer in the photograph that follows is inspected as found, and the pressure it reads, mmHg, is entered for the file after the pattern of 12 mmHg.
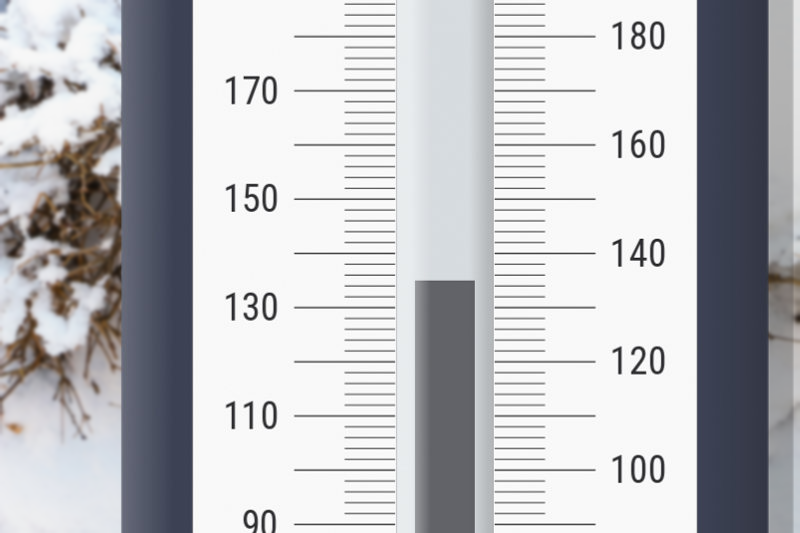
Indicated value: 135 mmHg
